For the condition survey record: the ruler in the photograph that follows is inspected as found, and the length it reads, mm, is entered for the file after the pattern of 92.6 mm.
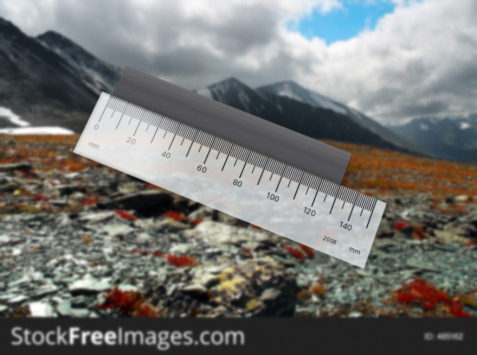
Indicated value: 130 mm
